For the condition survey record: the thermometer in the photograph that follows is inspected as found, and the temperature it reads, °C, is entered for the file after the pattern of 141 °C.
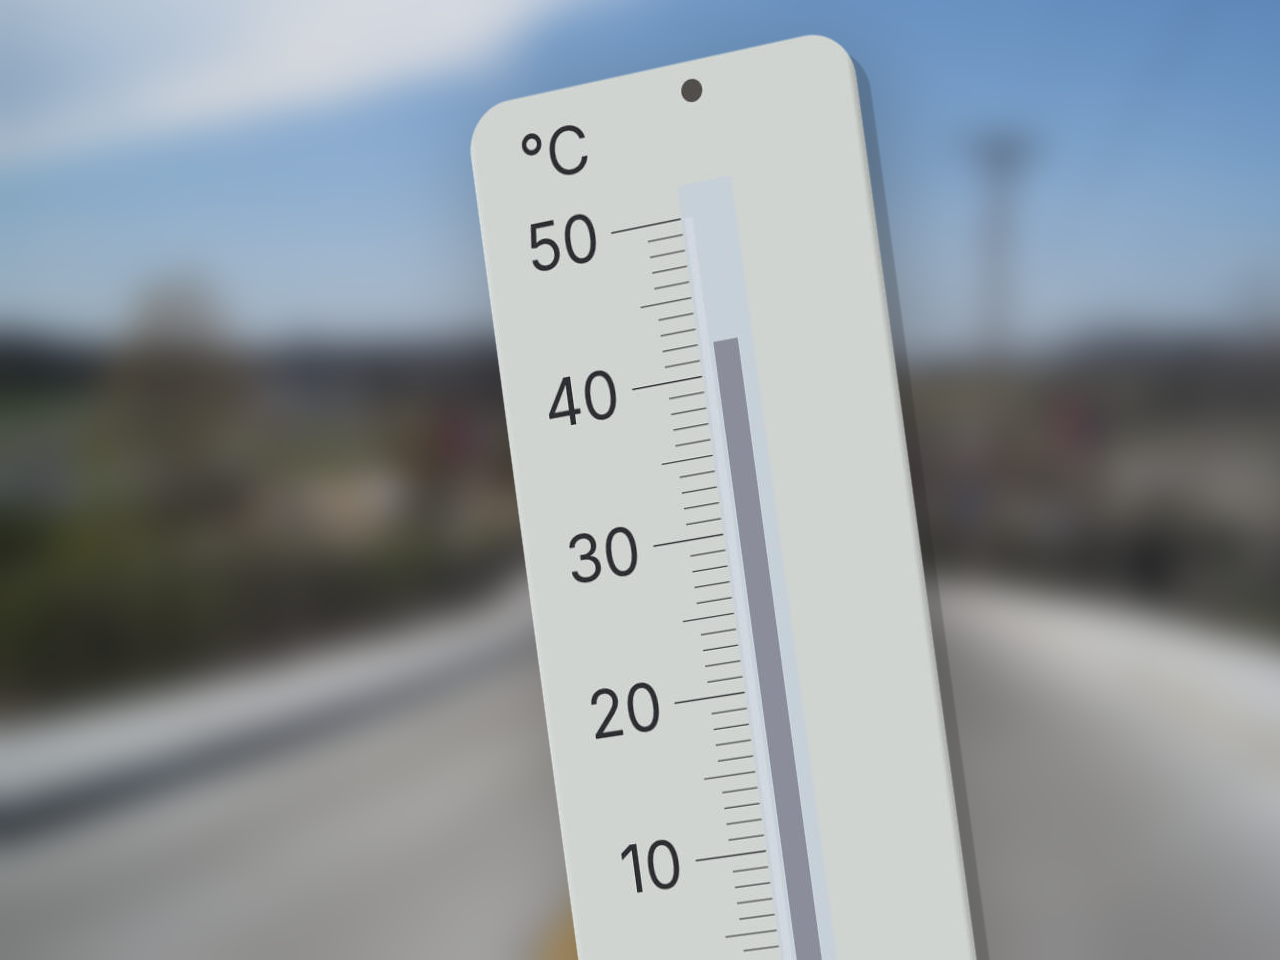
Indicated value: 42 °C
